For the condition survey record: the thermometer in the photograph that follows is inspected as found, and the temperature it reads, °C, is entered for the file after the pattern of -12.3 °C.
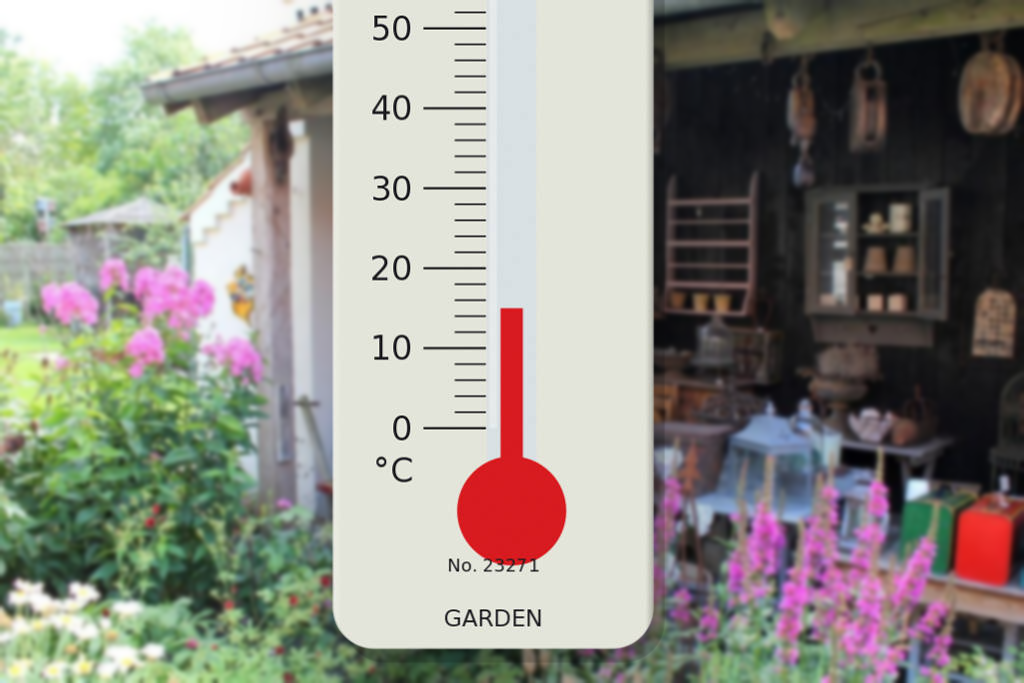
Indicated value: 15 °C
